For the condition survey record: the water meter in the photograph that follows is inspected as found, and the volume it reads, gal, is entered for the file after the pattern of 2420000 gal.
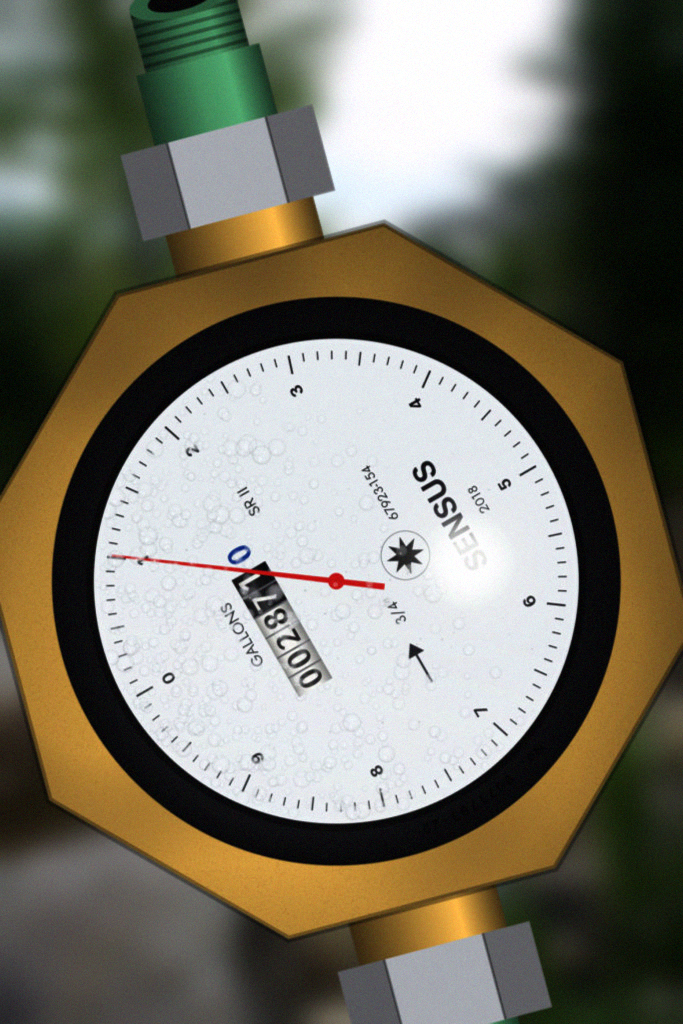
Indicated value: 28711.0 gal
